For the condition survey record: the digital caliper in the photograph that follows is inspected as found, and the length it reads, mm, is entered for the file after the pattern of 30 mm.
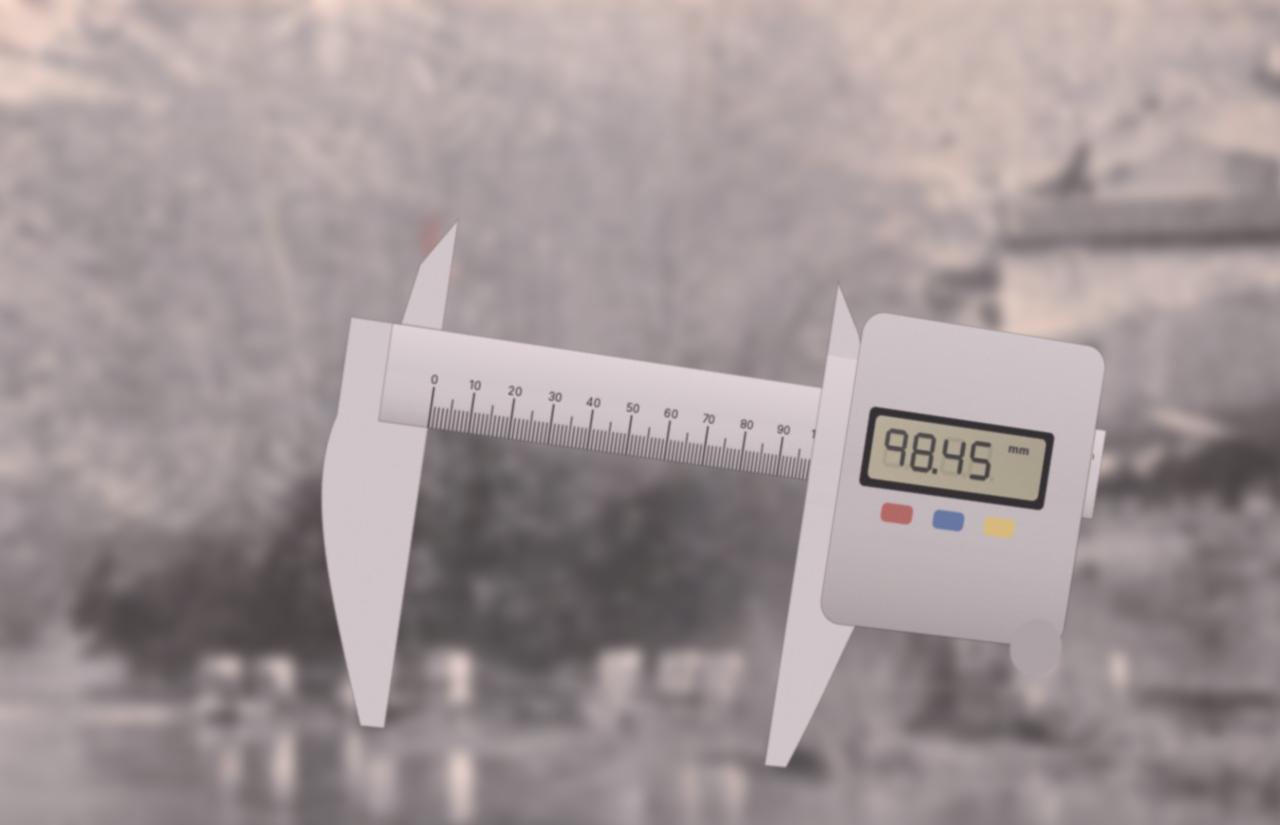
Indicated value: 98.45 mm
